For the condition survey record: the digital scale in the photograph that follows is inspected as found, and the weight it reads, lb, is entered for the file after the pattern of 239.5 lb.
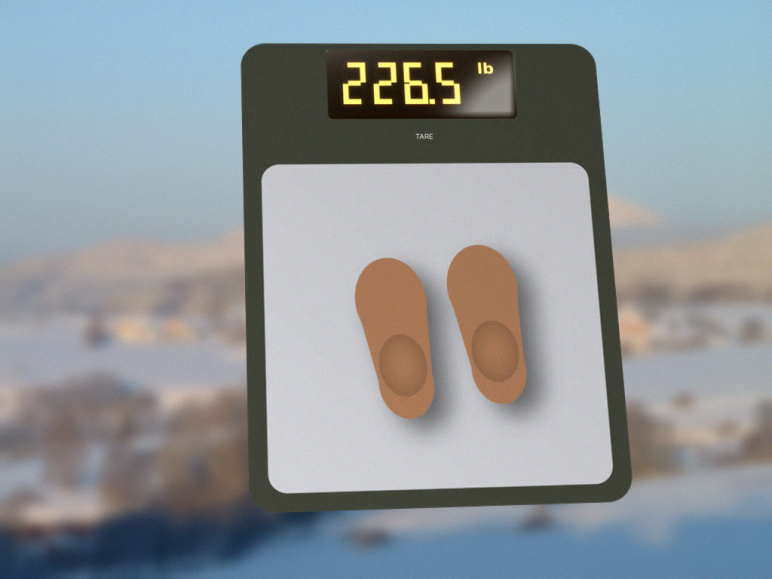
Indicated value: 226.5 lb
